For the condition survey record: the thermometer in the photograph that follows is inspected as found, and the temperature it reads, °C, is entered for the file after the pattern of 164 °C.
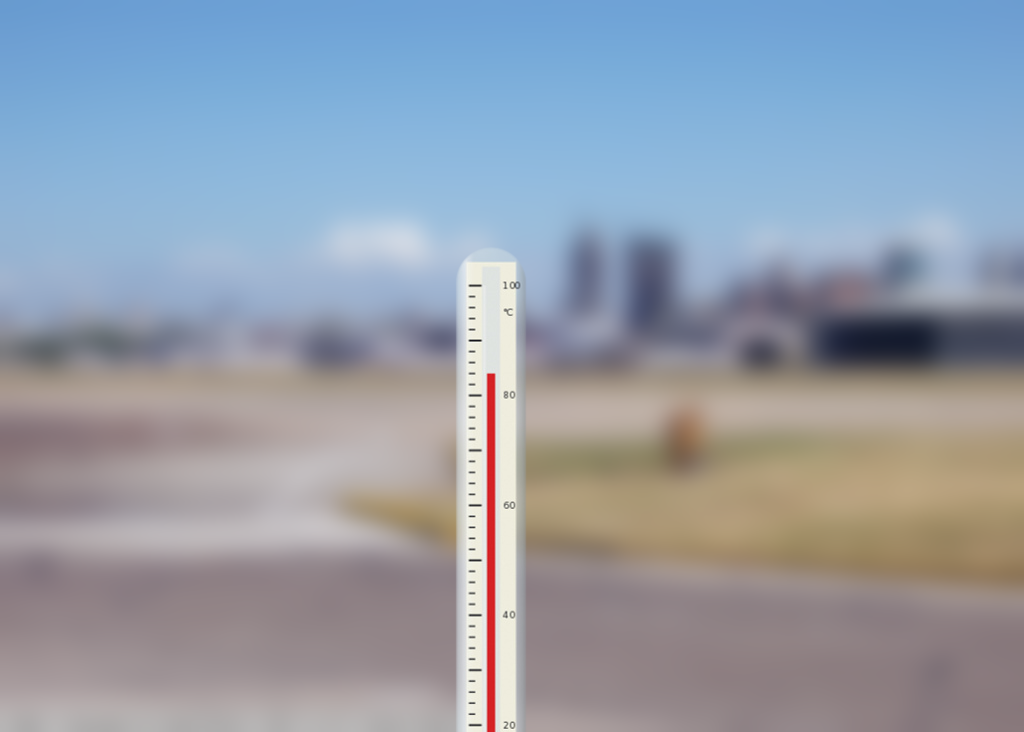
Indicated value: 84 °C
